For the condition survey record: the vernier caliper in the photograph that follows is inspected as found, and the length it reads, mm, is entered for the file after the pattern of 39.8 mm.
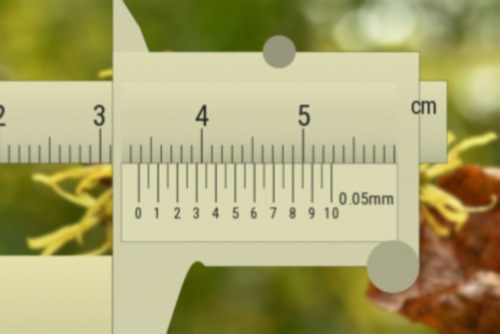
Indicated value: 33.8 mm
